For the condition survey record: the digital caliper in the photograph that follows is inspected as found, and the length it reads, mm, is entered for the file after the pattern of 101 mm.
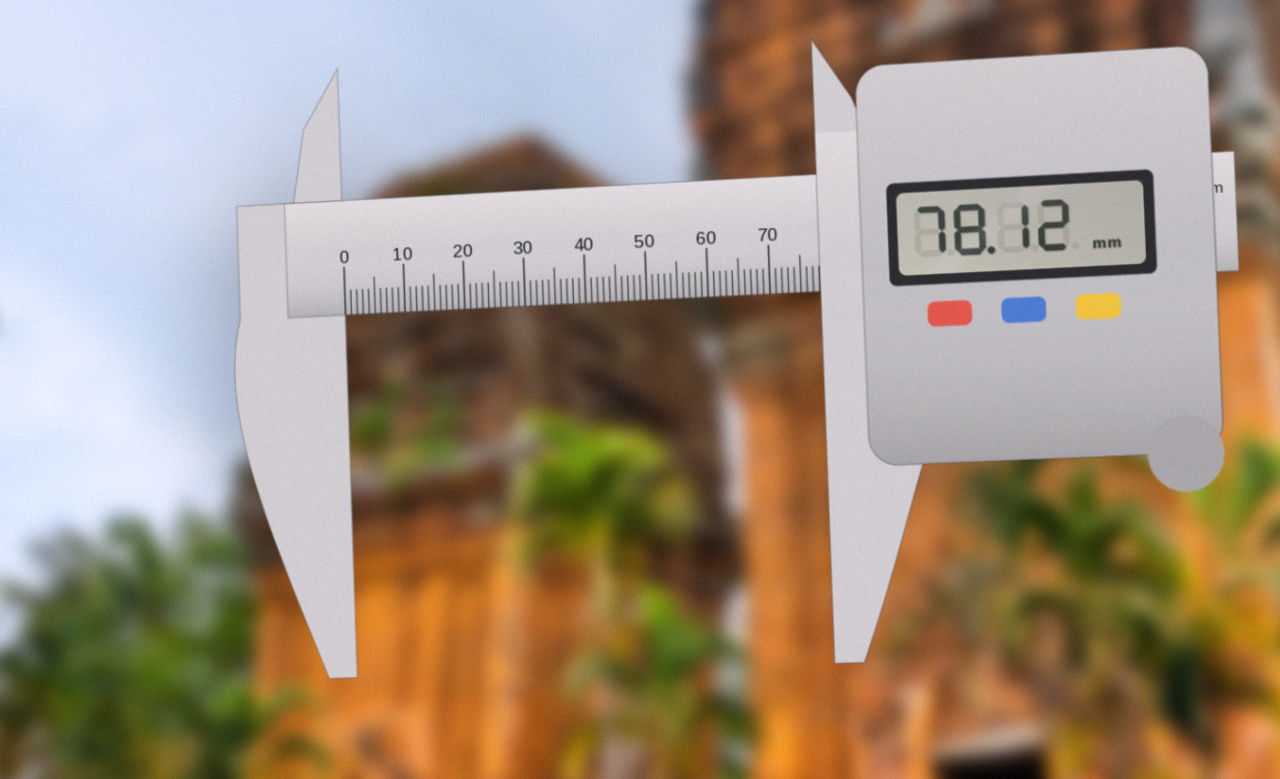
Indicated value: 78.12 mm
